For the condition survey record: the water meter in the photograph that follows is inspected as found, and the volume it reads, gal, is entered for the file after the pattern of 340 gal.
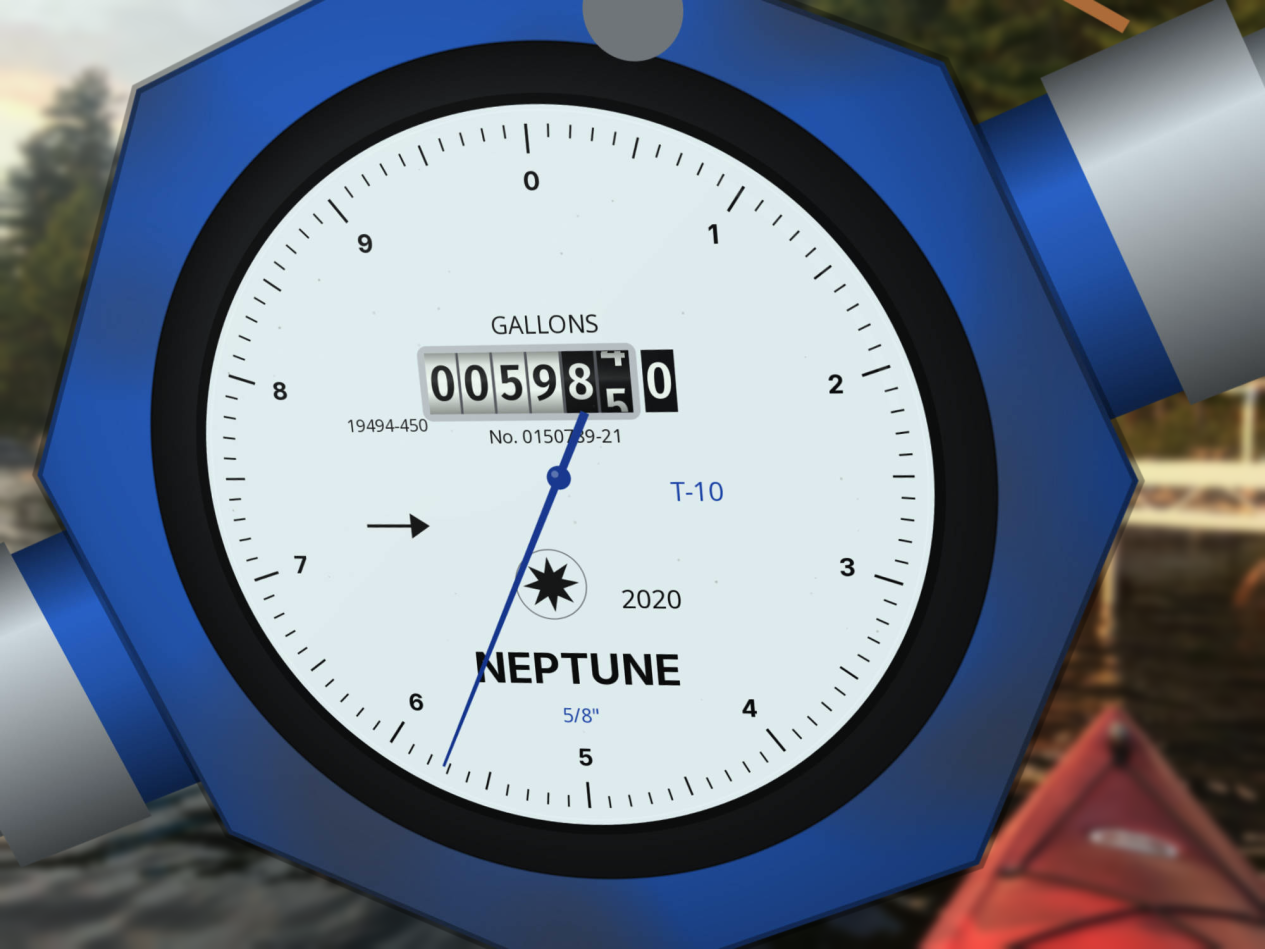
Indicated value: 59845.7 gal
